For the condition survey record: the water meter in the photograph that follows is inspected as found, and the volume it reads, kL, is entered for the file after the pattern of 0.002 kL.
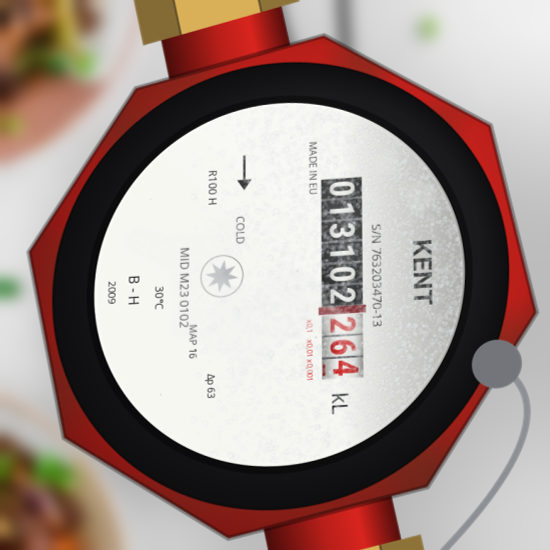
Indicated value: 13102.264 kL
